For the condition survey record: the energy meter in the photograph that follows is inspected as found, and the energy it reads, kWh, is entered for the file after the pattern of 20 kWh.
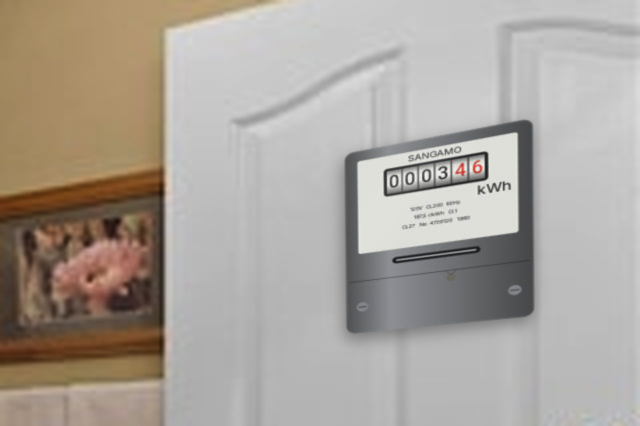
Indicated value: 3.46 kWh
